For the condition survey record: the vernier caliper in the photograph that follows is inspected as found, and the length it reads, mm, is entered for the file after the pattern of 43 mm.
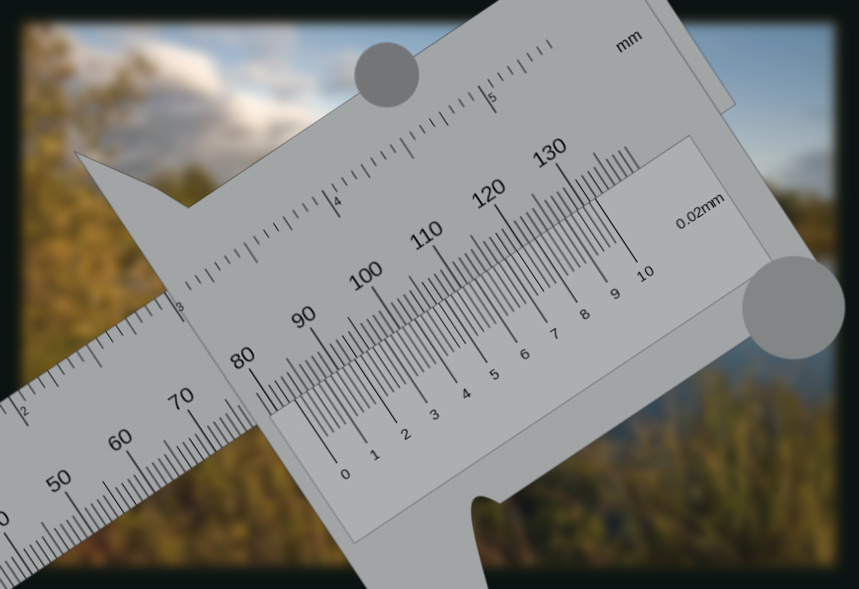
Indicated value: 82.8 mm
